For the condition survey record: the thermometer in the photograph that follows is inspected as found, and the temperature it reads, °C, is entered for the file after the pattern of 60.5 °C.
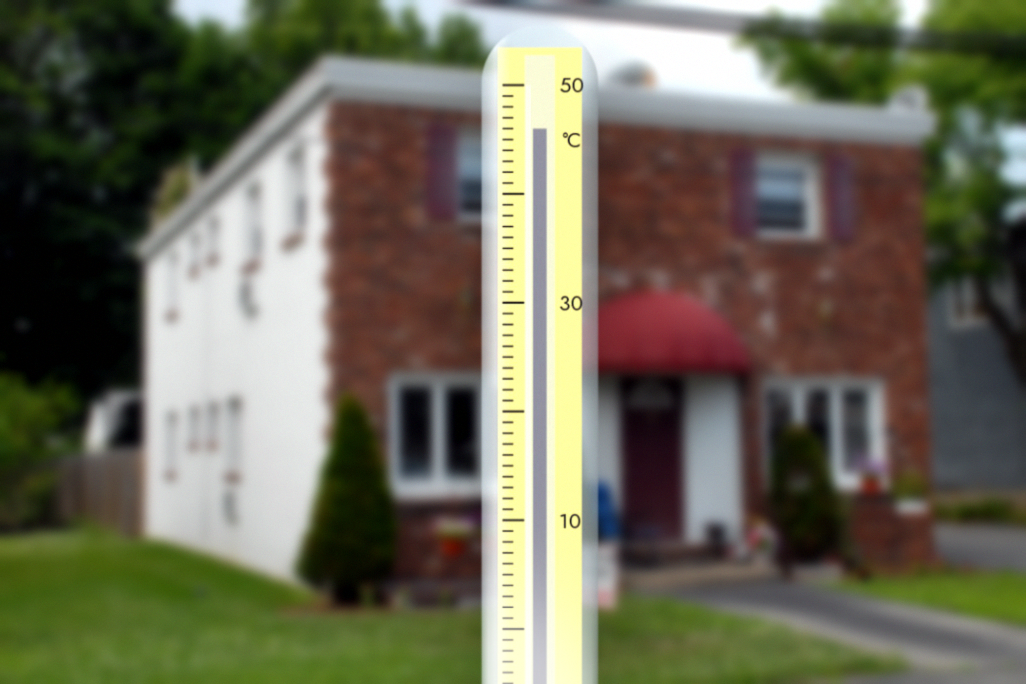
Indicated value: 46 °C
